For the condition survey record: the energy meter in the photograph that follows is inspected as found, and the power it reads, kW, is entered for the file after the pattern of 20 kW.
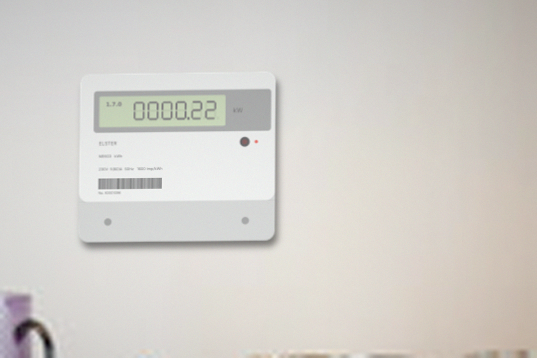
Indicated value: 0.22 kW
